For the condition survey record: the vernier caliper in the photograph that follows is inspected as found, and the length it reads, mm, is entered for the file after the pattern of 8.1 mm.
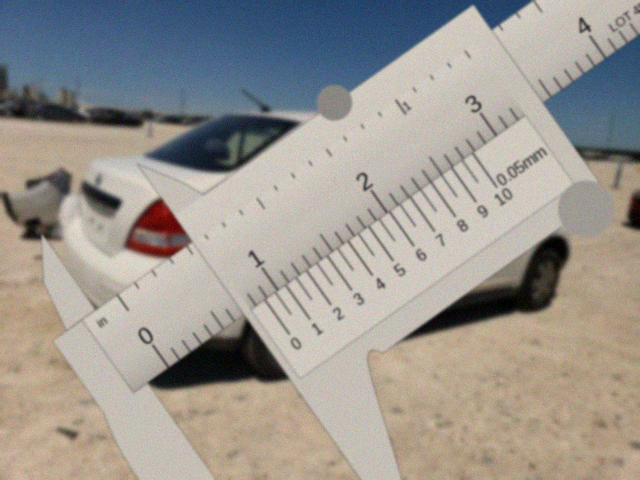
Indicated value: 8.8 mm
